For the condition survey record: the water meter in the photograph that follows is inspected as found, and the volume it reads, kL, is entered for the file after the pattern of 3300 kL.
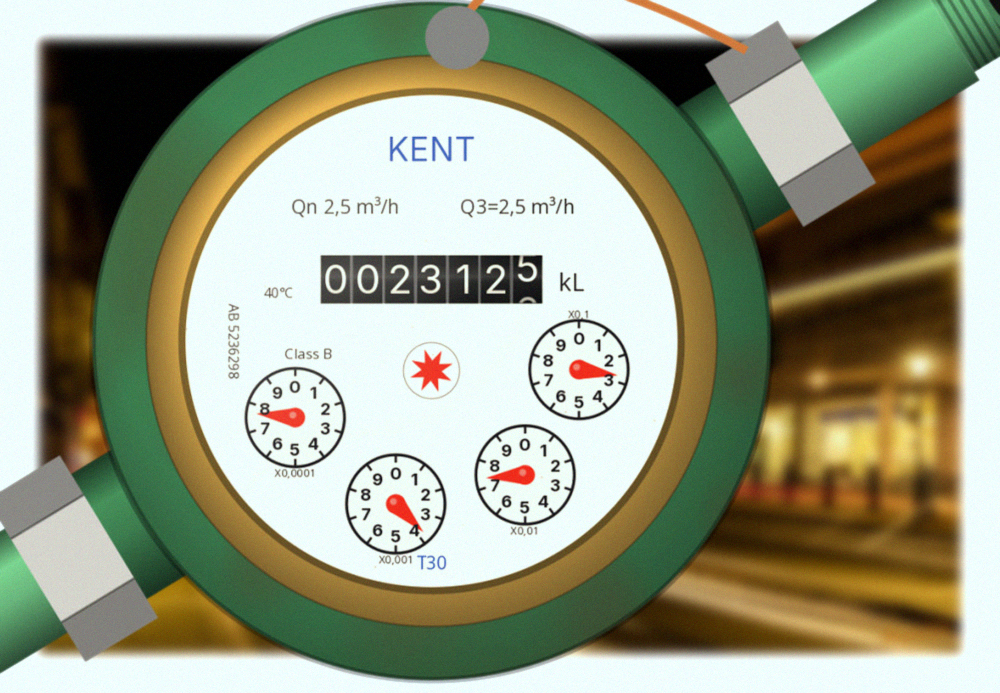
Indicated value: 23125.2737 kL
